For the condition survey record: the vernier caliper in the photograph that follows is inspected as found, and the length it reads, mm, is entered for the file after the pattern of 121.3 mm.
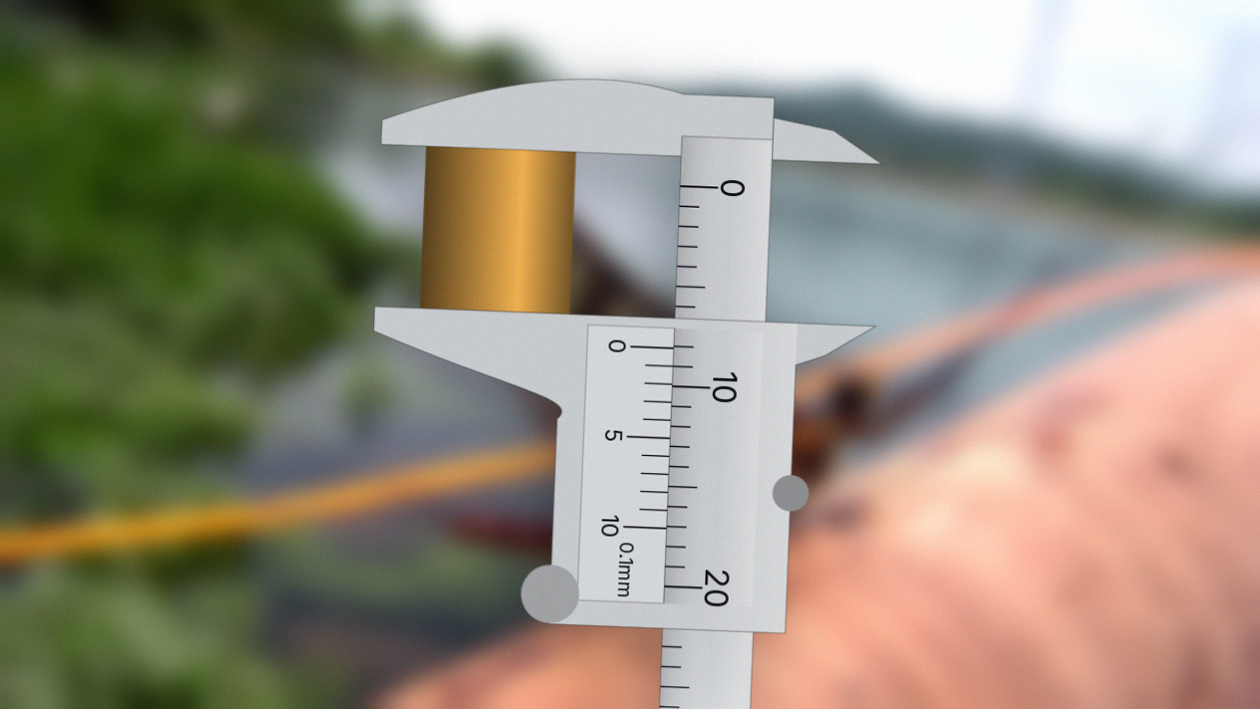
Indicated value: 8.1 mm
